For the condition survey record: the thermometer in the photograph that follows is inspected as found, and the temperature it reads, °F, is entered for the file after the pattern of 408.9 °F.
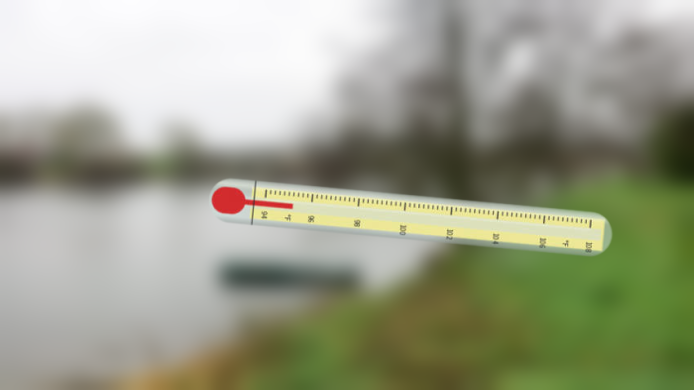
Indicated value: 95.2 °F
